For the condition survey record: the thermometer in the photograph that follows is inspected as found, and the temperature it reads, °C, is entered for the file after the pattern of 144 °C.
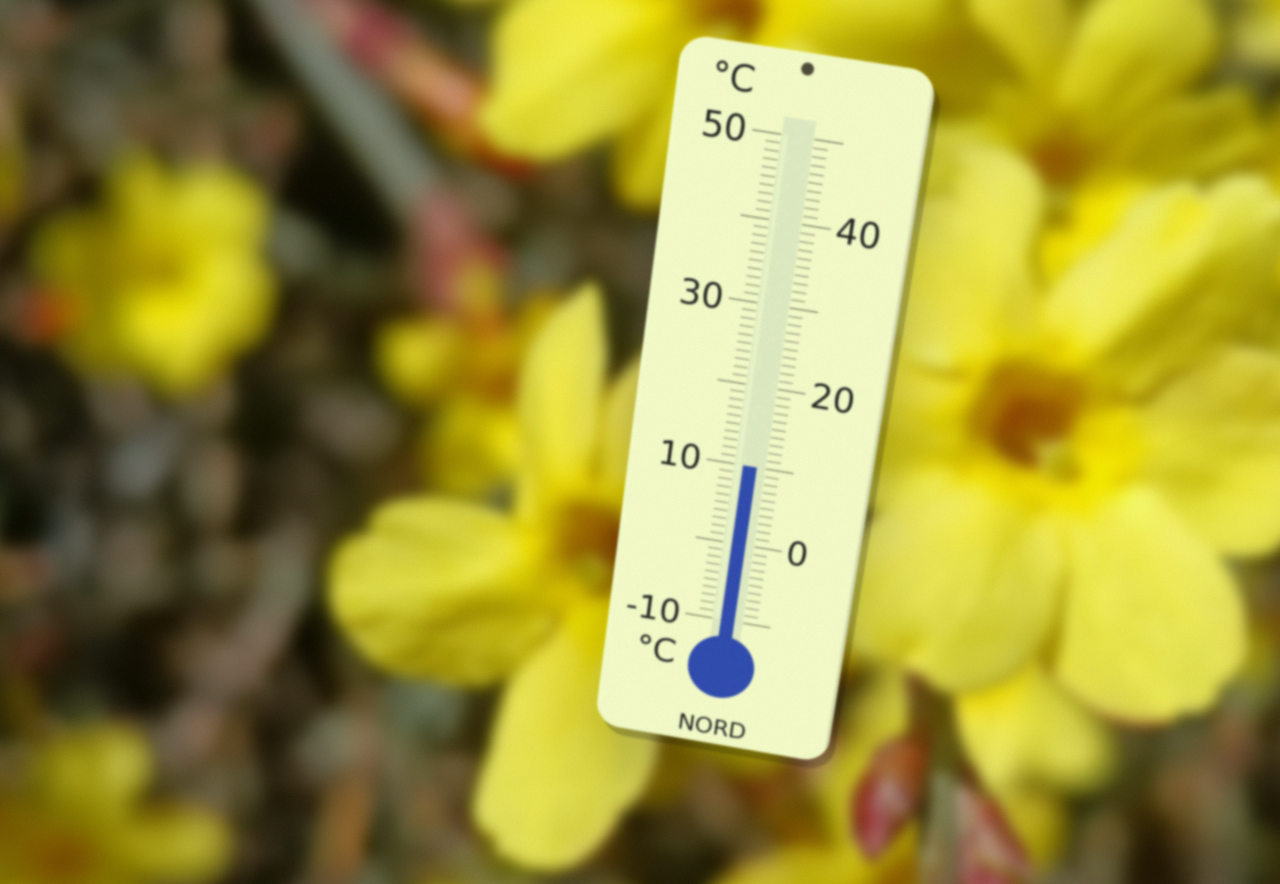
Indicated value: 10 °C
